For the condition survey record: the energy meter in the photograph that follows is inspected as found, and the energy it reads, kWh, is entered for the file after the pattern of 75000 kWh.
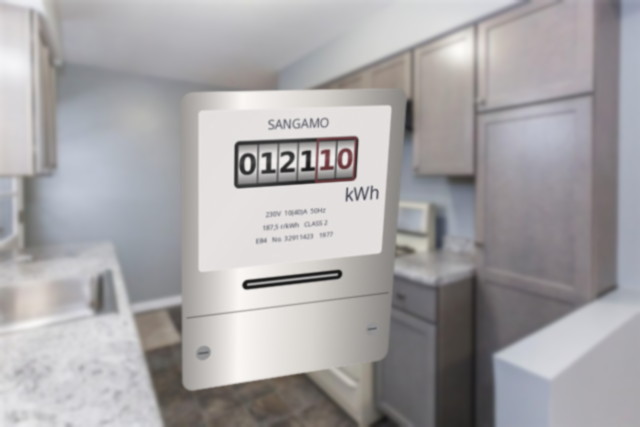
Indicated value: 121.10 kWh
